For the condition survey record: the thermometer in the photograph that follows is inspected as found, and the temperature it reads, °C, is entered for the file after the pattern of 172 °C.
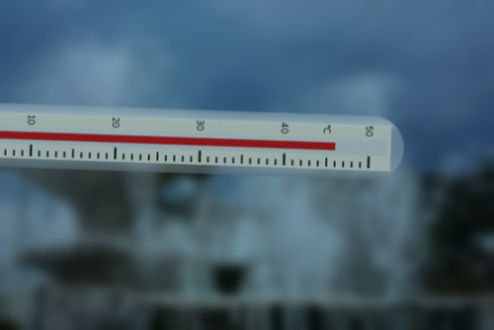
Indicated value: 46 °C
